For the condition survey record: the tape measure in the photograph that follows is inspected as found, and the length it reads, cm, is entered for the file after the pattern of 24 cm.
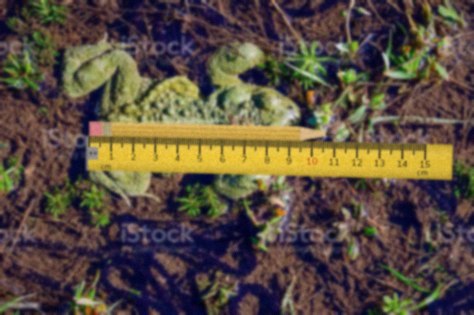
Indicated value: 11 cm
